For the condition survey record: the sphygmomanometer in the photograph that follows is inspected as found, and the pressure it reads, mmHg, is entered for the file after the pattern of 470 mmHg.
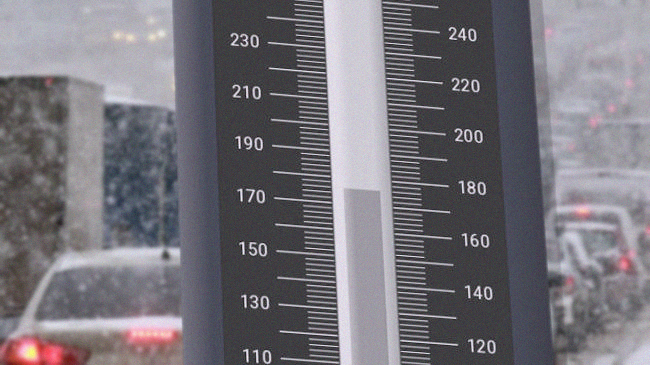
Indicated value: 176 mmHg
